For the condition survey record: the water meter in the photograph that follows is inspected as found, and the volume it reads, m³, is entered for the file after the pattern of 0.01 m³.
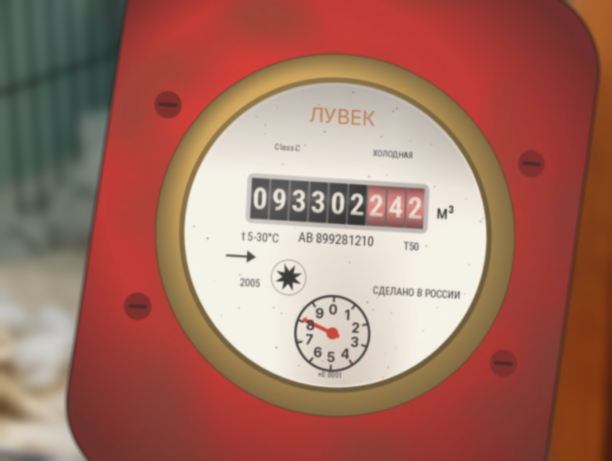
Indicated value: 93302.2428 m³
